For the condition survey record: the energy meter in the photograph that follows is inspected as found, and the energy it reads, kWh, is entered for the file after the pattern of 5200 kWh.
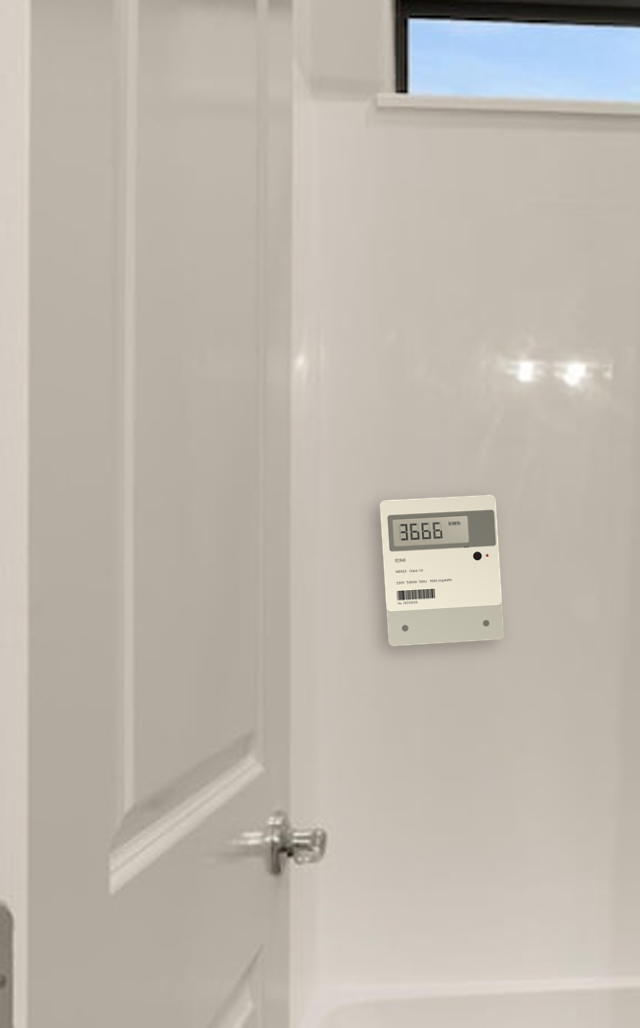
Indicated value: 3666 kWh
